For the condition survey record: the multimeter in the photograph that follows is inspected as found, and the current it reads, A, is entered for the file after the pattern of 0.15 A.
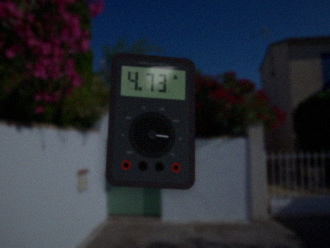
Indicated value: 4.73 A
